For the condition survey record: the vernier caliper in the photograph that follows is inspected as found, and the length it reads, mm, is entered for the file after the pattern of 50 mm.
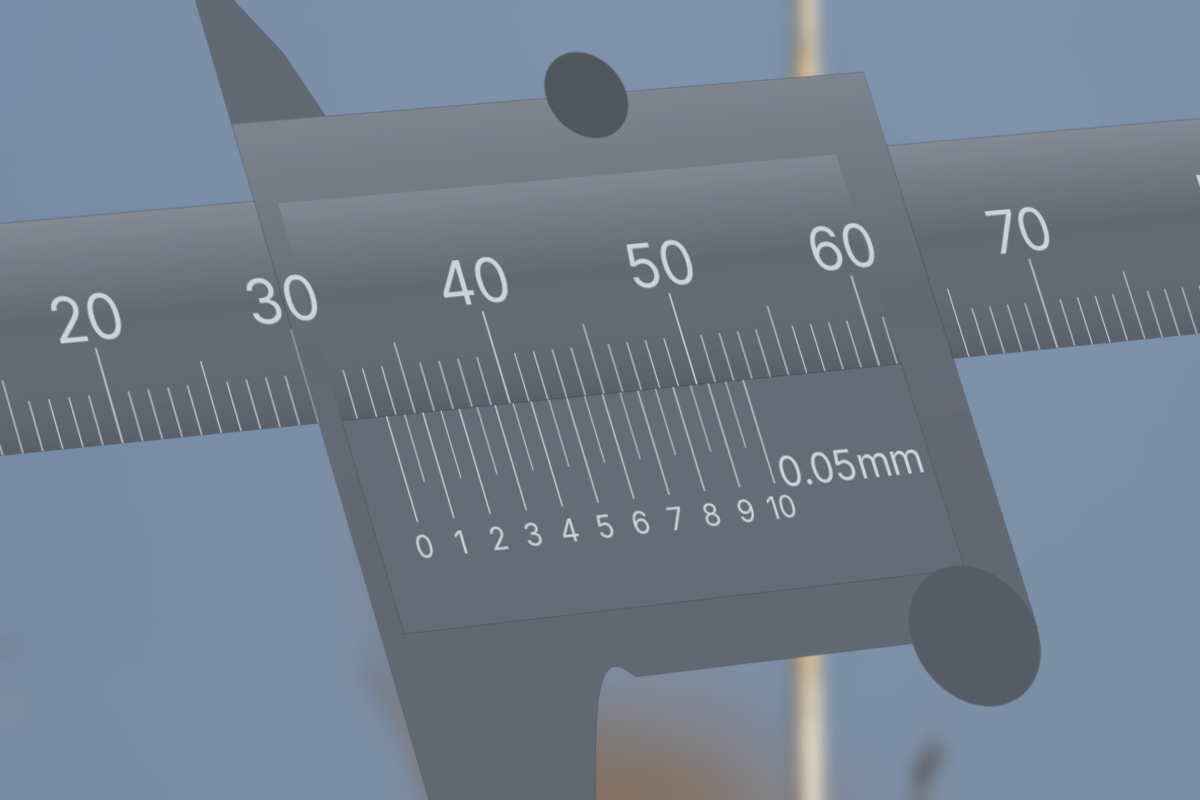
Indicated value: 33.5 mm
